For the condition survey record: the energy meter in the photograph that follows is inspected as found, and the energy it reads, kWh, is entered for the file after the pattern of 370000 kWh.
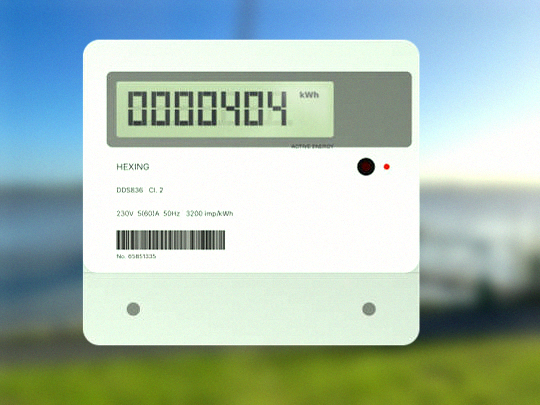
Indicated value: 404 kWh
